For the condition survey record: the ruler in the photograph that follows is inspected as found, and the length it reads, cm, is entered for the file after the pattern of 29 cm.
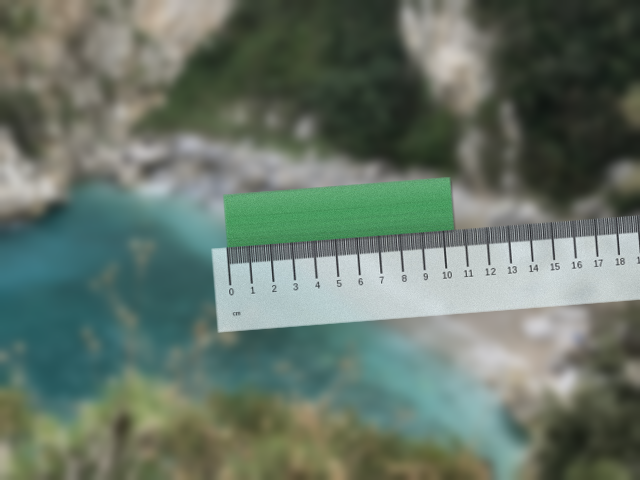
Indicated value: 10.5 cm
